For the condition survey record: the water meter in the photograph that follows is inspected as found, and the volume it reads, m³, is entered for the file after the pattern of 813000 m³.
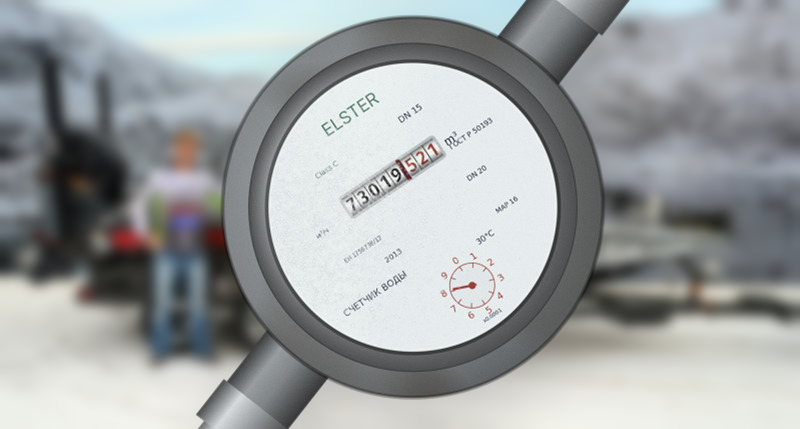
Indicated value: 73019.5218 m³
